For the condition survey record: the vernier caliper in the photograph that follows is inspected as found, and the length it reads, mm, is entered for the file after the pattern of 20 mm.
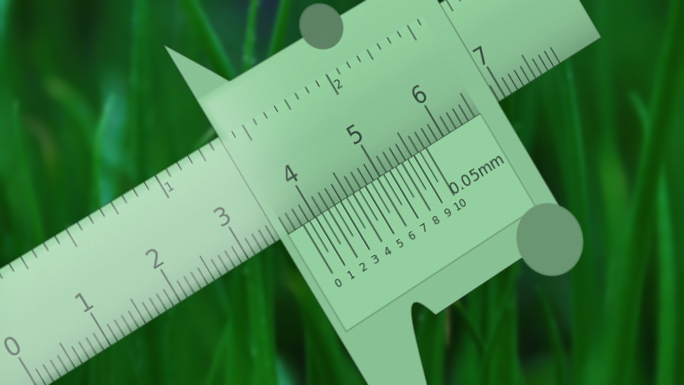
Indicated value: 38.2 mm
